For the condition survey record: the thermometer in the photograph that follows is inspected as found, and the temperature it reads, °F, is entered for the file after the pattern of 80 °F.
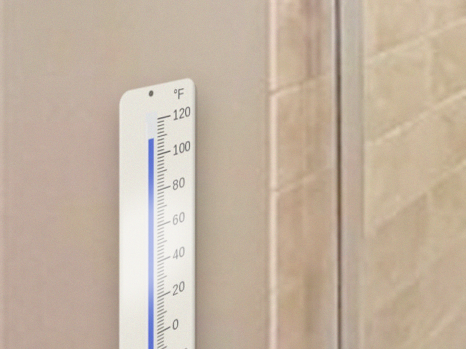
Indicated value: 110 °F
